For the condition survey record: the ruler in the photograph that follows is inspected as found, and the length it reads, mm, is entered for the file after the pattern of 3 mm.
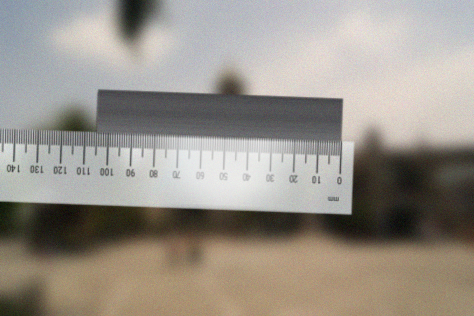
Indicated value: 105 mm
